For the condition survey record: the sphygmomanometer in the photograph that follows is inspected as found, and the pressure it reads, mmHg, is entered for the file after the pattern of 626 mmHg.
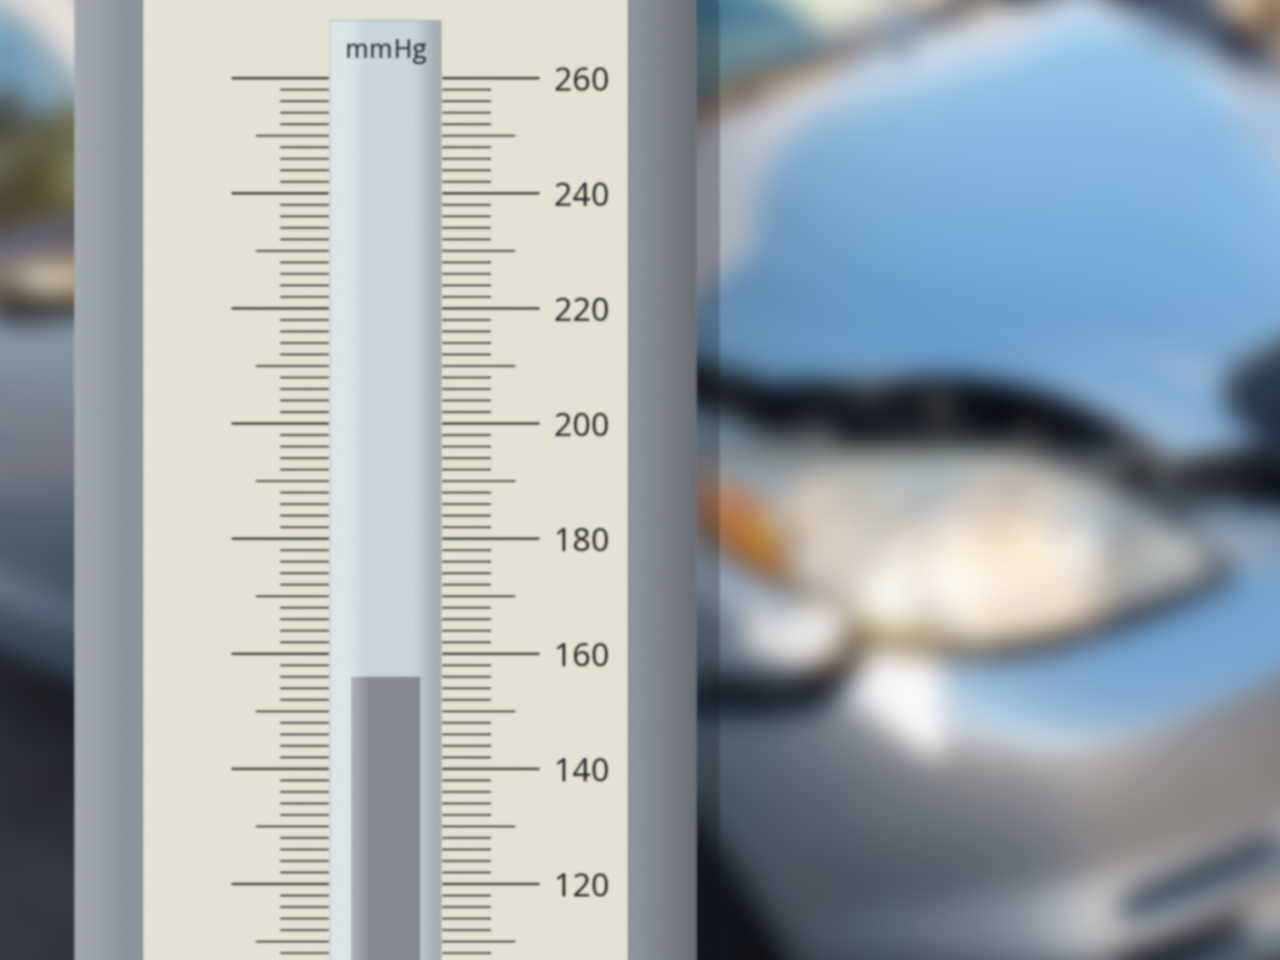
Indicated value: 156 mmHg
